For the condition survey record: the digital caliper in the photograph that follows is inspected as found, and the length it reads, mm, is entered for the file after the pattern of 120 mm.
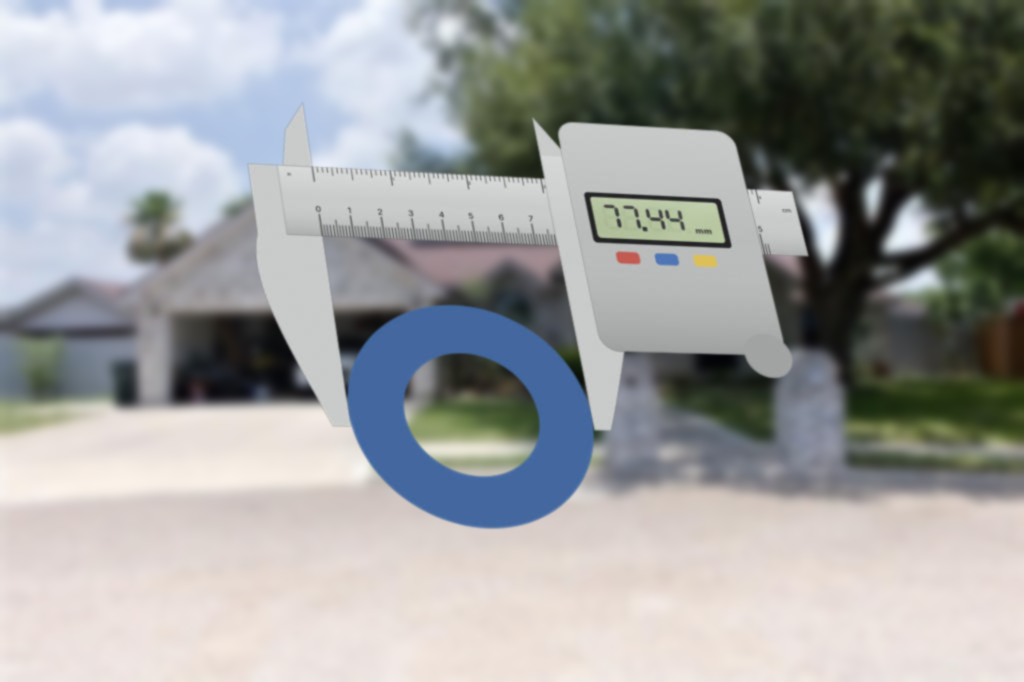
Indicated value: 77.44 mm
